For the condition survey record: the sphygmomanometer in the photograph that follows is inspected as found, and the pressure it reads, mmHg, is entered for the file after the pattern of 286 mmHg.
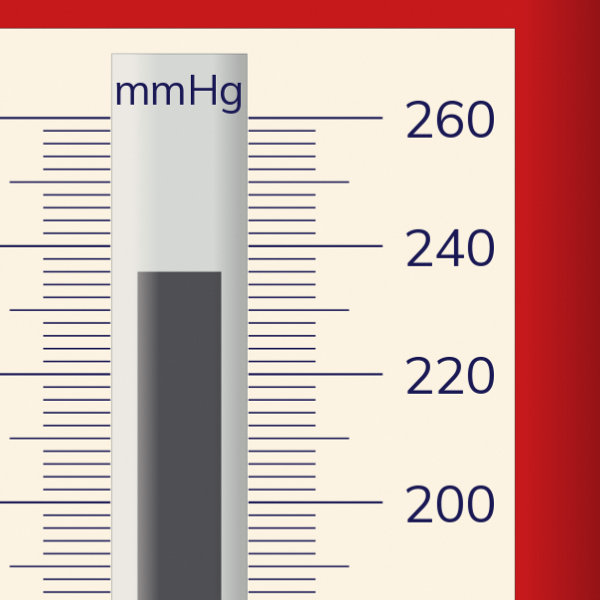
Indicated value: 236 mmHg
